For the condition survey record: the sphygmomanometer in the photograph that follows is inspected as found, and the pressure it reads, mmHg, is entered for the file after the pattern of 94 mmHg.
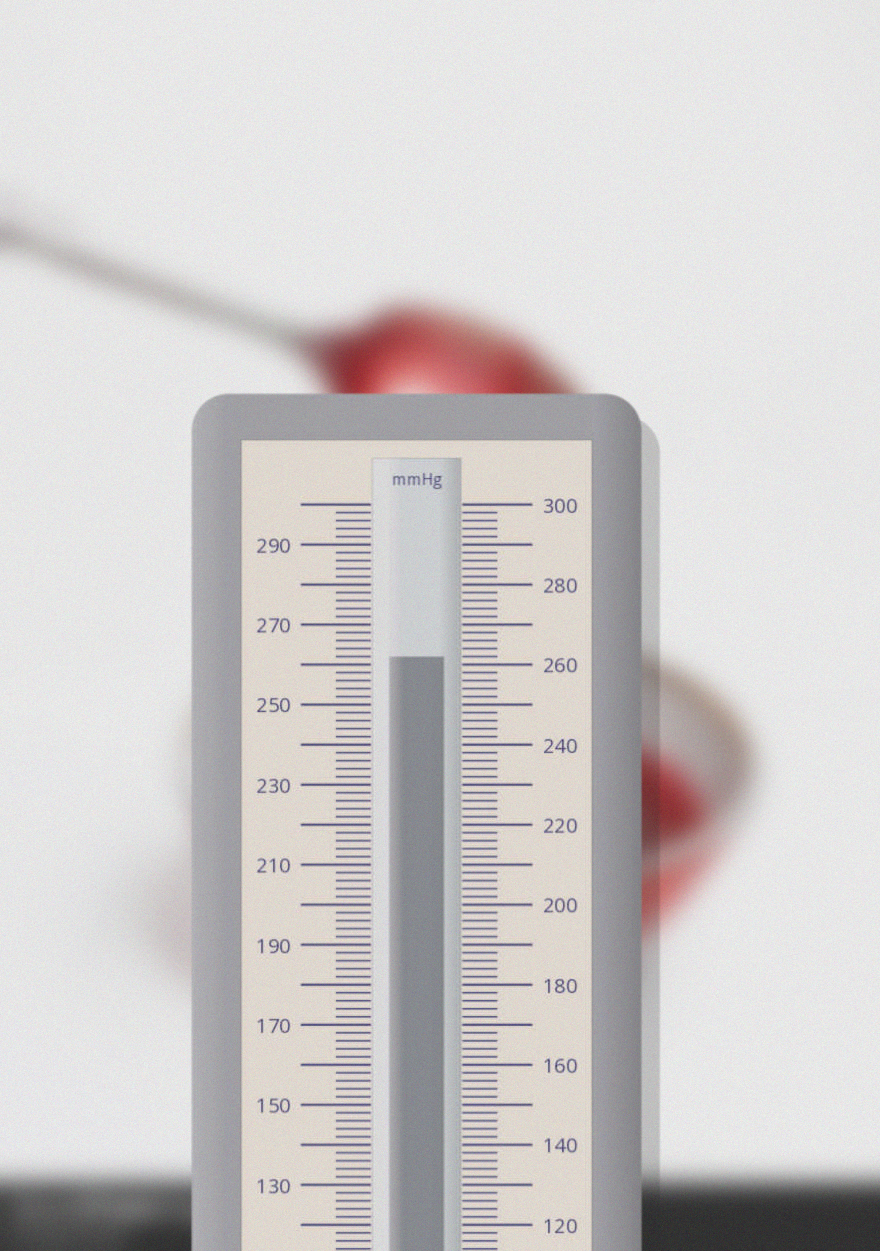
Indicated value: 262 mmHg
